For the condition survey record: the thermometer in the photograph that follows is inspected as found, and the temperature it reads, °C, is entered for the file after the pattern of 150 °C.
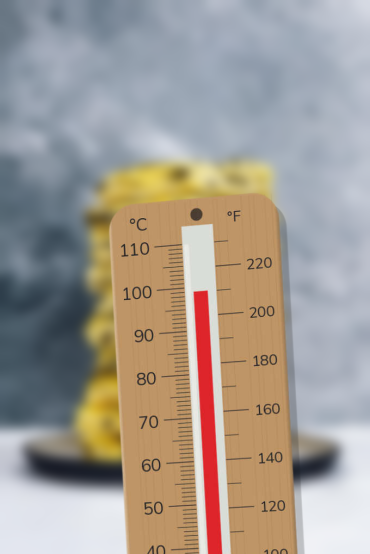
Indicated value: 99 °C
